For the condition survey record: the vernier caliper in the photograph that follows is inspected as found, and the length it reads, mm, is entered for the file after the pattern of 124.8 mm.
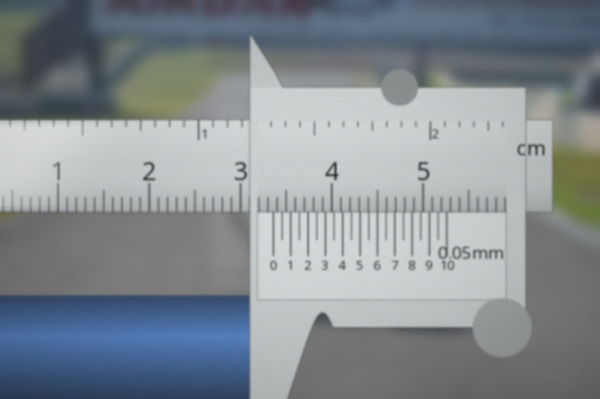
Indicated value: 33.6 mm
